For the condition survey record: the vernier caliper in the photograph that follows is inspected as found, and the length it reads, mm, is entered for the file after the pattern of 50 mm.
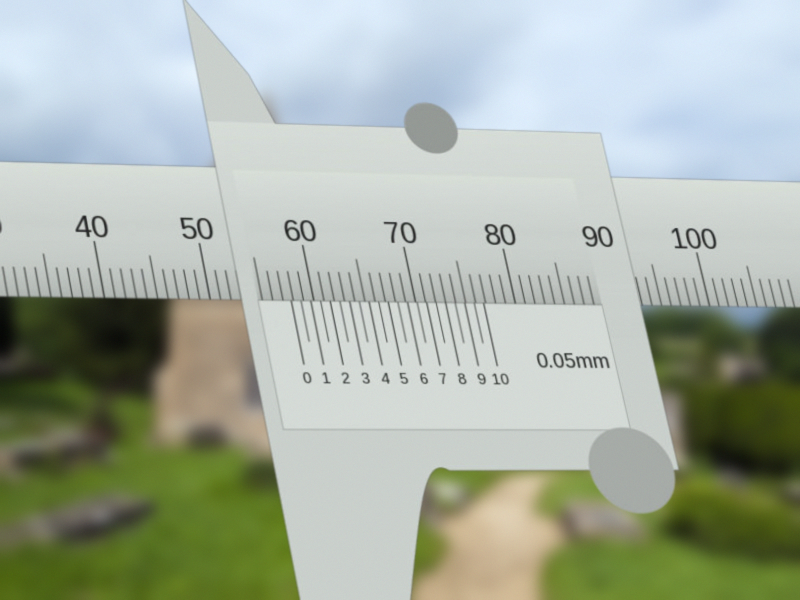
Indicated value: 57.8 mm
